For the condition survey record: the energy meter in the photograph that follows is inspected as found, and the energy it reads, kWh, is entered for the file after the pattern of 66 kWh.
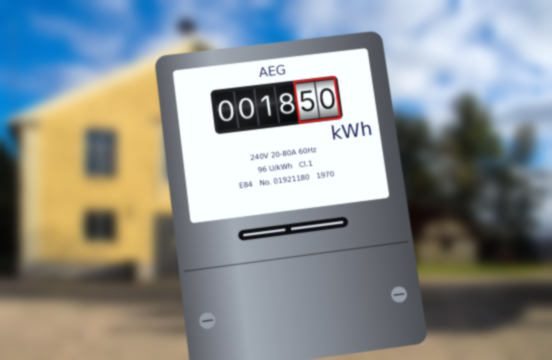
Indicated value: 18.50 kWh
